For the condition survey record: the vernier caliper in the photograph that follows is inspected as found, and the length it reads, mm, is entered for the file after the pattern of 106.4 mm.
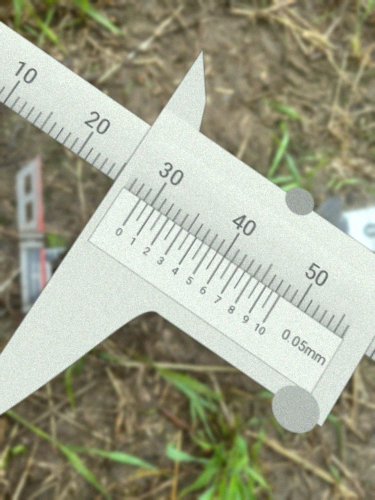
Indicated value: 28.6 mm
